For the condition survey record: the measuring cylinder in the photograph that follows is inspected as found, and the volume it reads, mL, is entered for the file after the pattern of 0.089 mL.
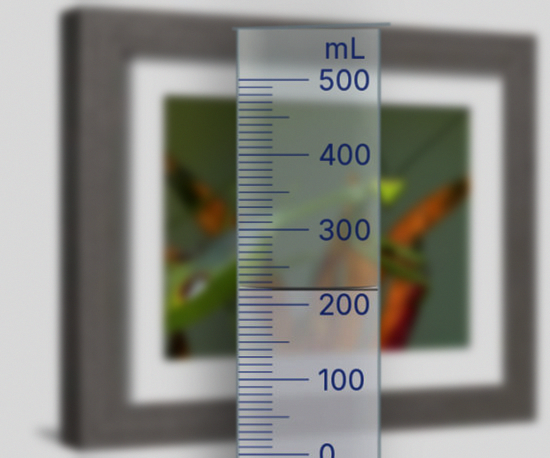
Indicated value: 220 mL
